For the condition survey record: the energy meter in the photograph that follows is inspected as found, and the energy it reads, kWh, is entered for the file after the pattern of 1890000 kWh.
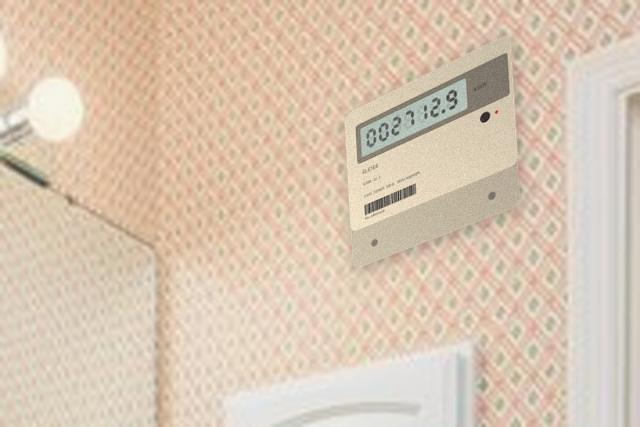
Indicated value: 2712.9 kWh
